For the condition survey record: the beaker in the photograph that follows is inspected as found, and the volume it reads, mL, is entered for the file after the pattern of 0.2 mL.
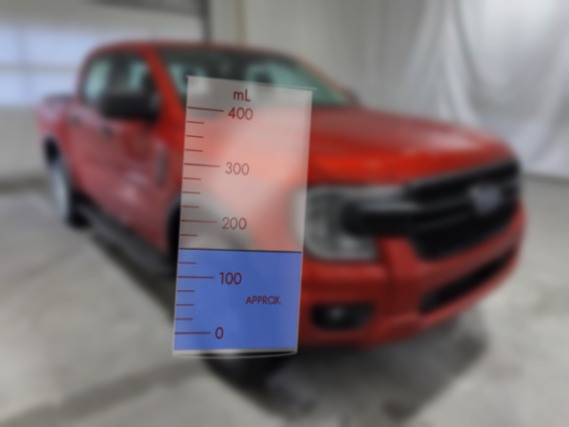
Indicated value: 150 mL
